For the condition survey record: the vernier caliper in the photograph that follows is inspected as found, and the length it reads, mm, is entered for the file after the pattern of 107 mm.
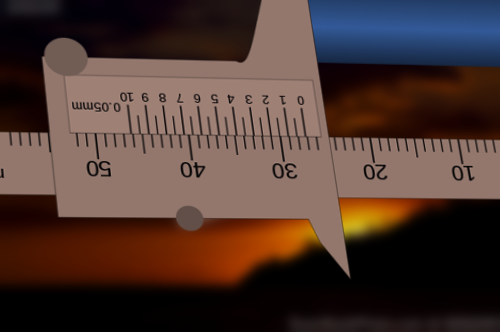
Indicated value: 27.2 mm
